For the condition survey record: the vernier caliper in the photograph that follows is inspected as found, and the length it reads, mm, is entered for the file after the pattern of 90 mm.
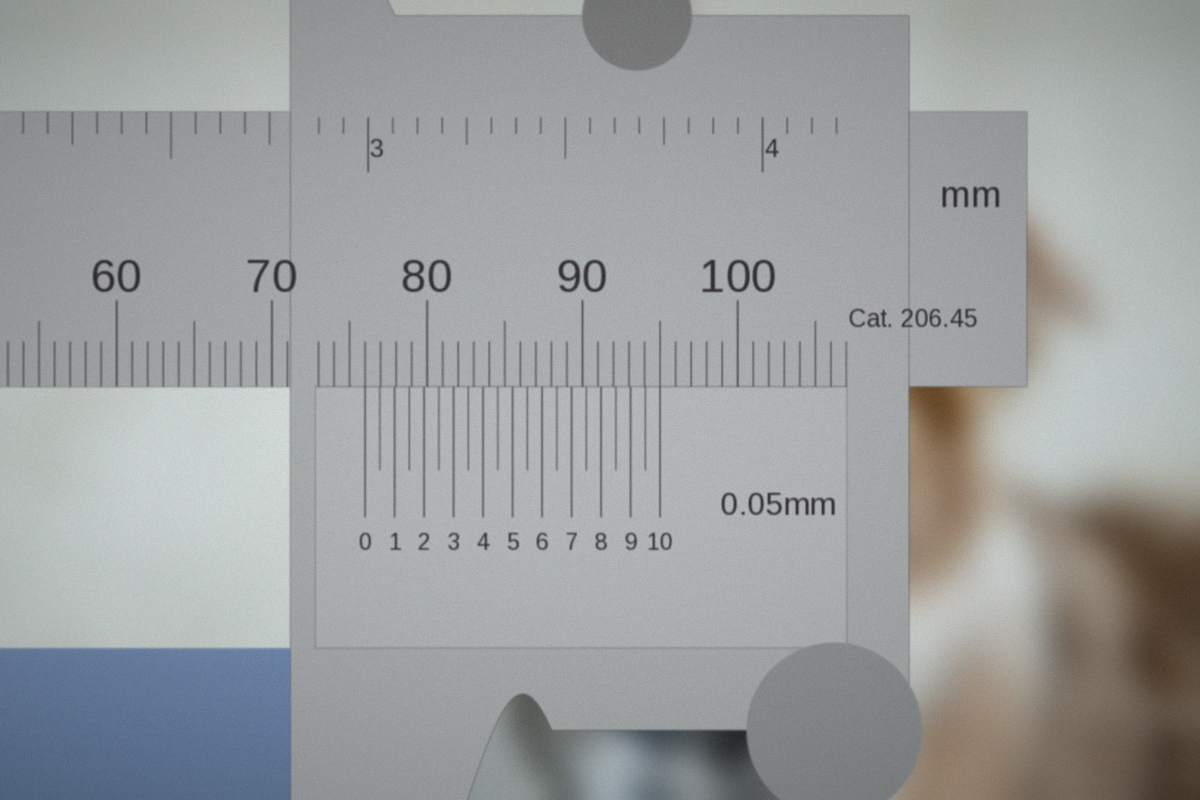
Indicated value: 76.0 mm
